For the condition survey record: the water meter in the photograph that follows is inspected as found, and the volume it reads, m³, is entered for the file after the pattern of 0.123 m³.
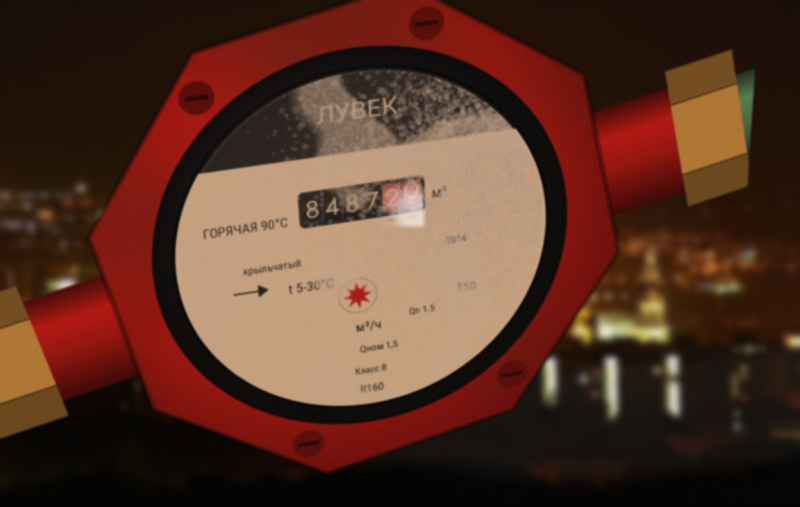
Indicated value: 8487.20 m³
